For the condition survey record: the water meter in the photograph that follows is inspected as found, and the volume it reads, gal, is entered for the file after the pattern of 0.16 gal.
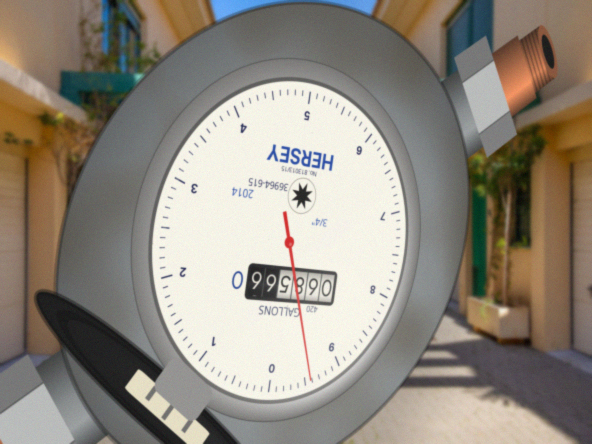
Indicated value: 685659.4 gal
